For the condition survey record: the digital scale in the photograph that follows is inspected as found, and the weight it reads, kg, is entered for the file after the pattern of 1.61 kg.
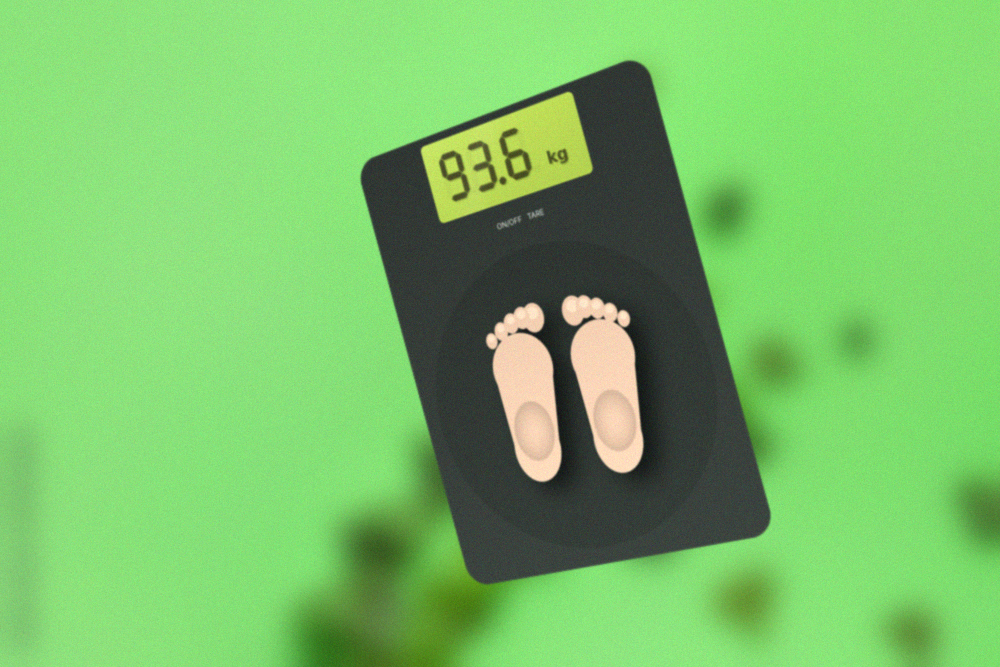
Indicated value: 93.6 kg
